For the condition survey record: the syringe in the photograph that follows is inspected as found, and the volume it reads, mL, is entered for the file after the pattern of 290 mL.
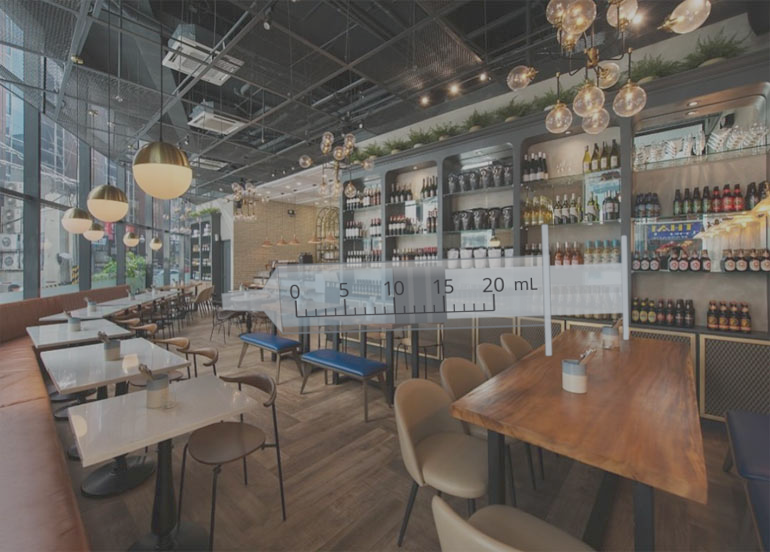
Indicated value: 10 mL
